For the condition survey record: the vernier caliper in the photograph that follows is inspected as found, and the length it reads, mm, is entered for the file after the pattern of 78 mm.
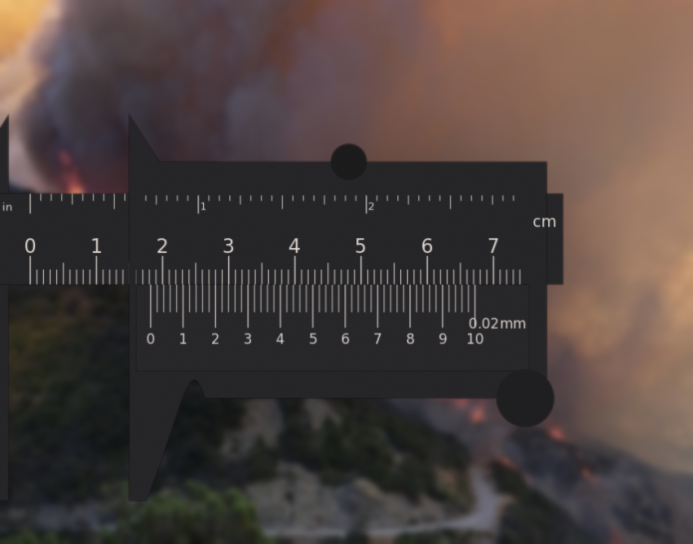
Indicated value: 18.2 mm
